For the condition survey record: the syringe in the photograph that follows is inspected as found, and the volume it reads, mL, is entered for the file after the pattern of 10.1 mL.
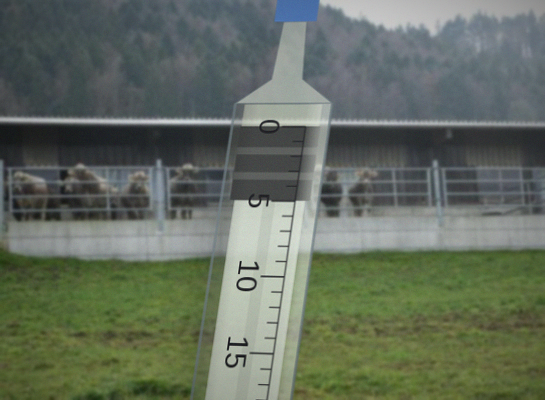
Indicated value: 0 mL
